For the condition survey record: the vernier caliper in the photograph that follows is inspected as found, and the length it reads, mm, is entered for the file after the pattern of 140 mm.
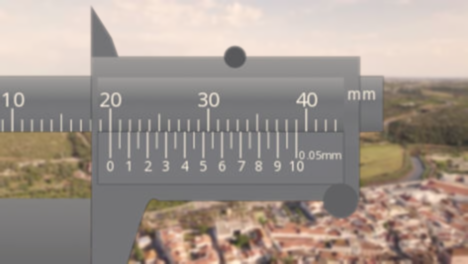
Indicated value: 20.0 mm
